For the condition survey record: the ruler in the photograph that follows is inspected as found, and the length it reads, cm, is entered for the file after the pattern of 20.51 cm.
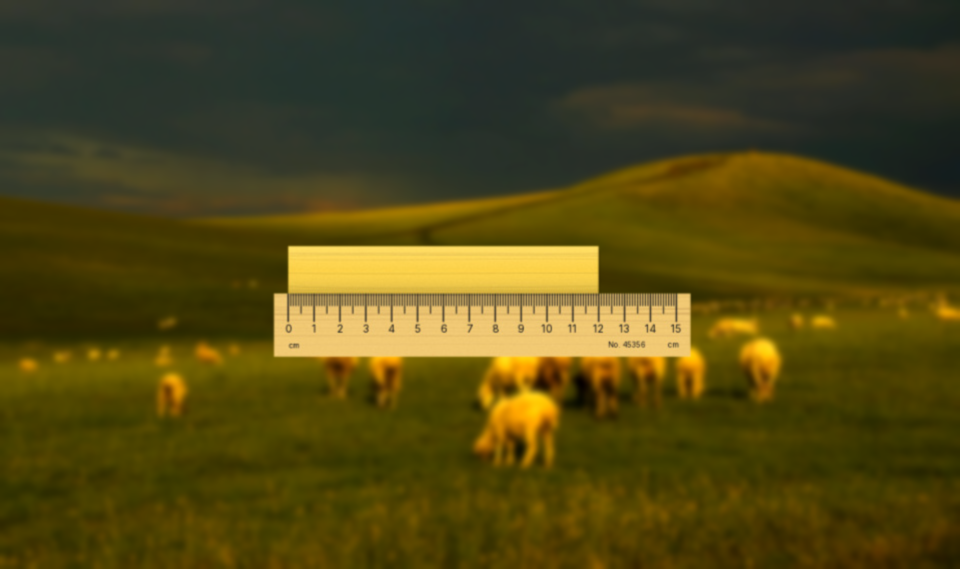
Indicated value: 12 cm
